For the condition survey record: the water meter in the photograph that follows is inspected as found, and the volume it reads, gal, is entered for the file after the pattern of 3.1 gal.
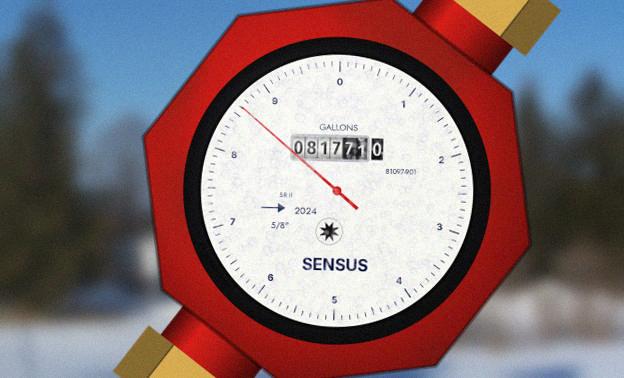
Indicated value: 817708.6 gal
